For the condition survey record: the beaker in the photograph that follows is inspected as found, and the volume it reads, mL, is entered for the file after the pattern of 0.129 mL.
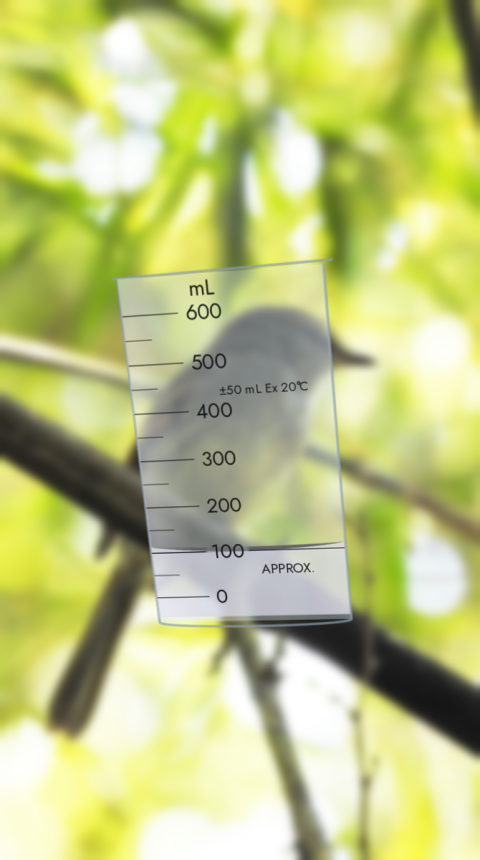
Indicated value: 100 mL
